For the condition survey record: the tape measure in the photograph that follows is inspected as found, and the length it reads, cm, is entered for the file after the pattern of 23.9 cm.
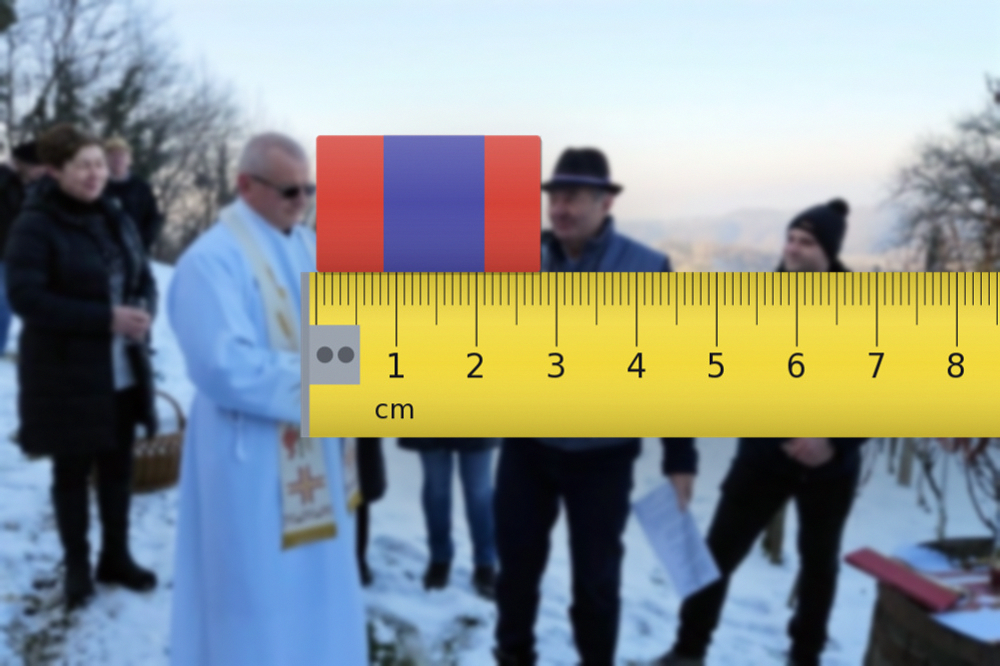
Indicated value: 2.8 cm
